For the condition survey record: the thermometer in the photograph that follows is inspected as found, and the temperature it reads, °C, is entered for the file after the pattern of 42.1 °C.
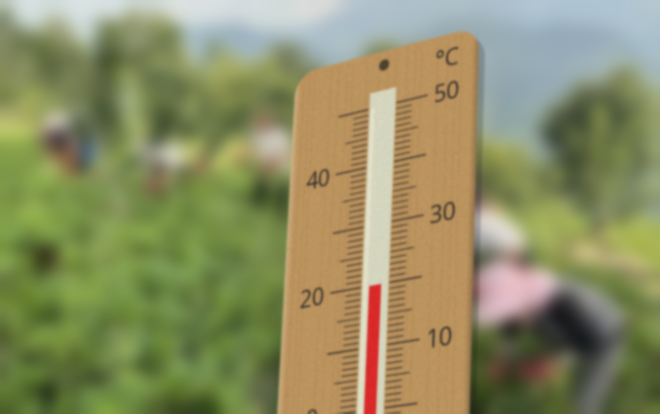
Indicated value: 20 °C
